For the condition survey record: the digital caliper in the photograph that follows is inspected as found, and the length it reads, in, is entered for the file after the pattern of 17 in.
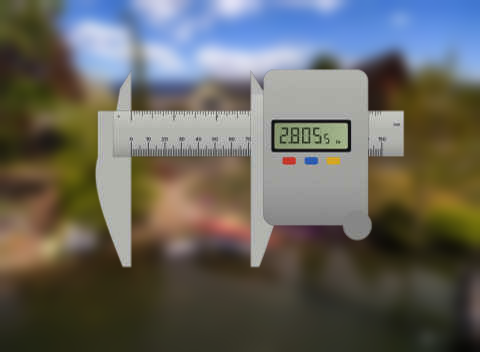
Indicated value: 2.8055 in
